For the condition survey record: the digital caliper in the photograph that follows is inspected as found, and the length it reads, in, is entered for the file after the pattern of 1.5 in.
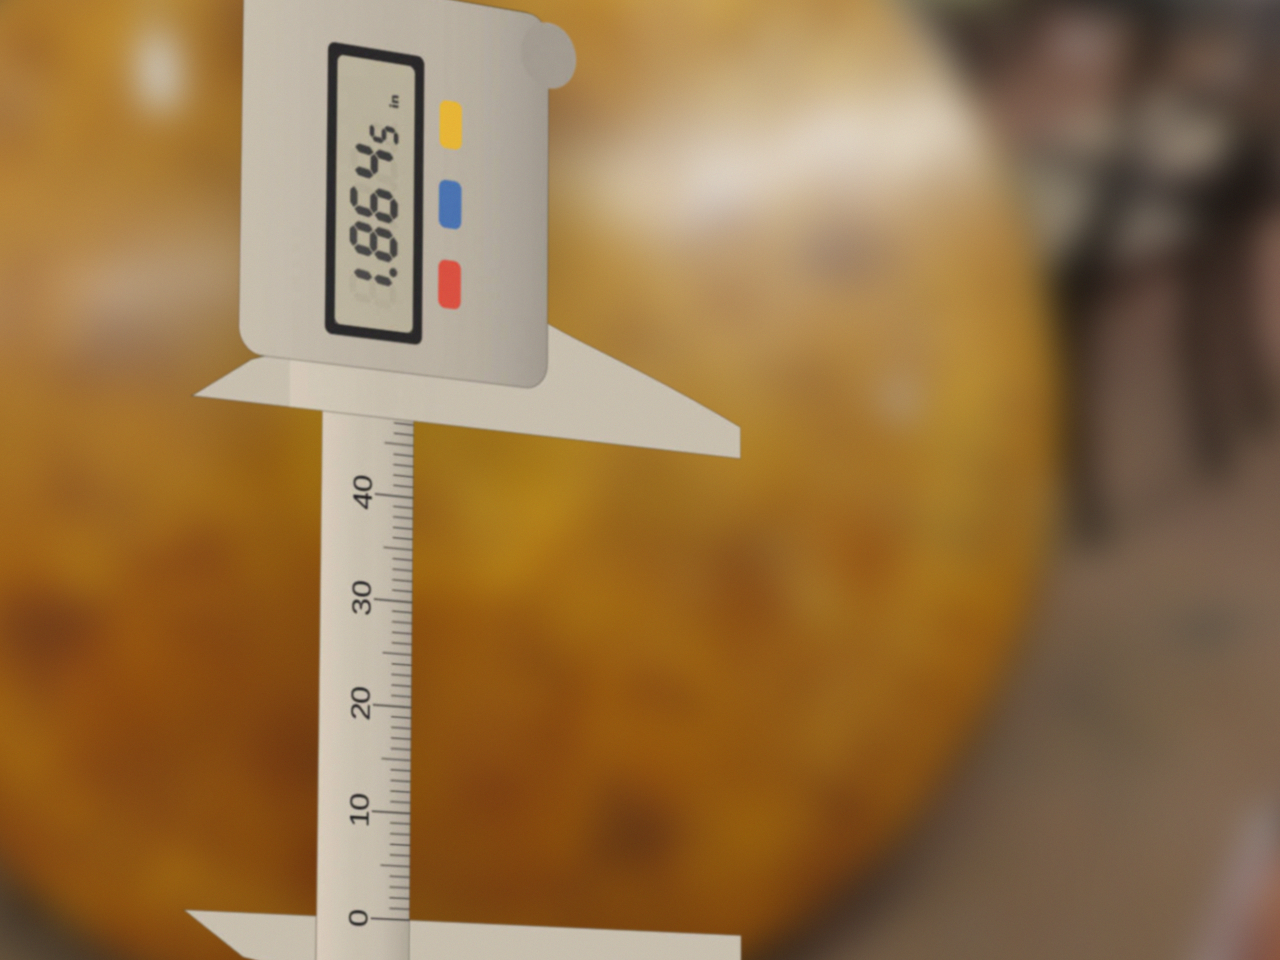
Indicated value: 1.8645 in
